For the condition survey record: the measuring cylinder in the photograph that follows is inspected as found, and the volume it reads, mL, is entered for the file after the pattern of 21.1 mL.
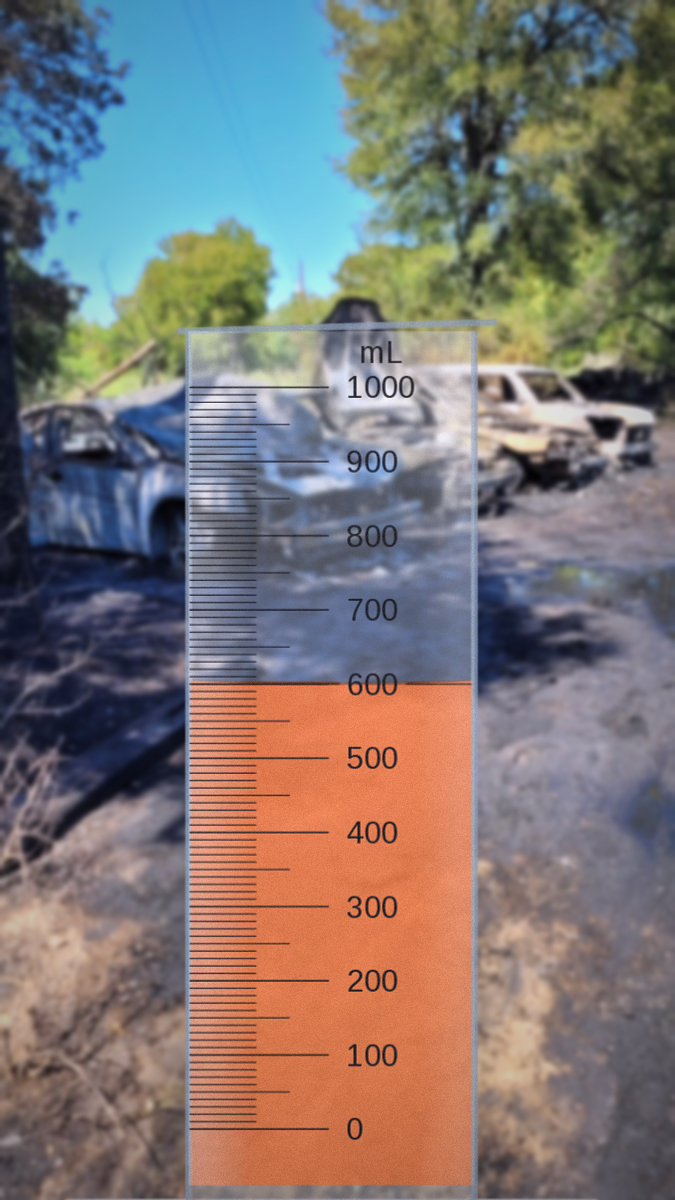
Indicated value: 600 mL
